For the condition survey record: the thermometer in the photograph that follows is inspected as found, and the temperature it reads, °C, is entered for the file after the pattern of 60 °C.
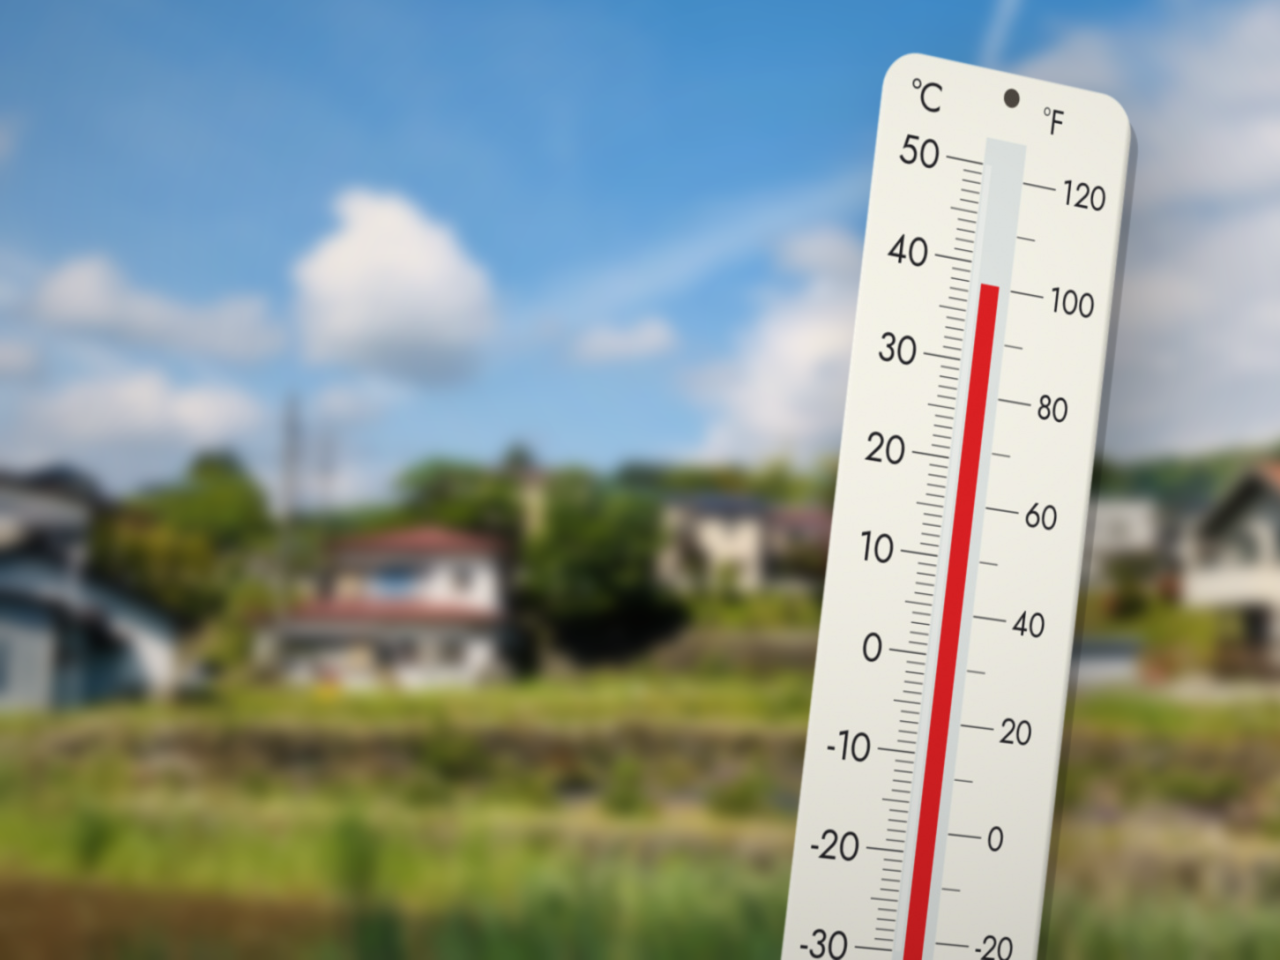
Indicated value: 38 °C
